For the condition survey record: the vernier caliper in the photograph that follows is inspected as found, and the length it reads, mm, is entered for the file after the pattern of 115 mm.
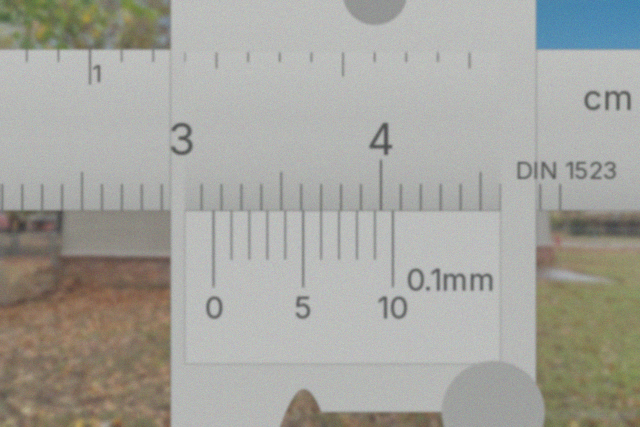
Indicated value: 31.6 mm
